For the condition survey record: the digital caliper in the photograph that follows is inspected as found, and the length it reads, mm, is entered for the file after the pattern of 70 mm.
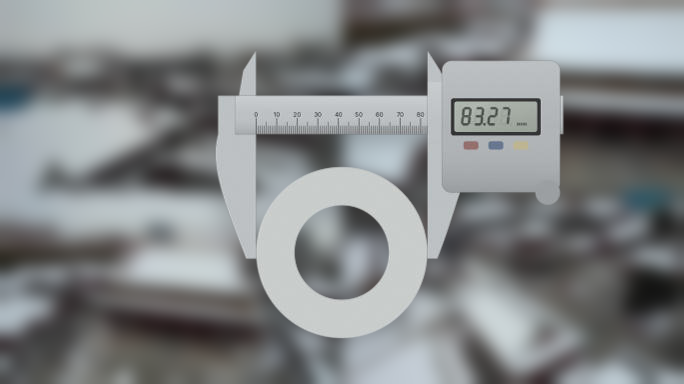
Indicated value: 83.27 mm
